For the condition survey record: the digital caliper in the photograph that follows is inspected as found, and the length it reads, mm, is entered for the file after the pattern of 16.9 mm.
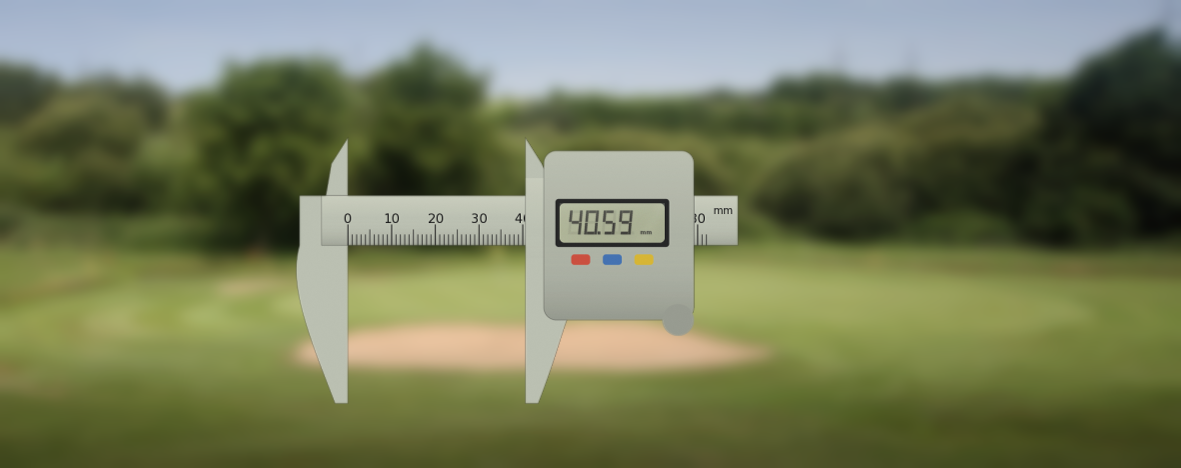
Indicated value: 40.59 mm
